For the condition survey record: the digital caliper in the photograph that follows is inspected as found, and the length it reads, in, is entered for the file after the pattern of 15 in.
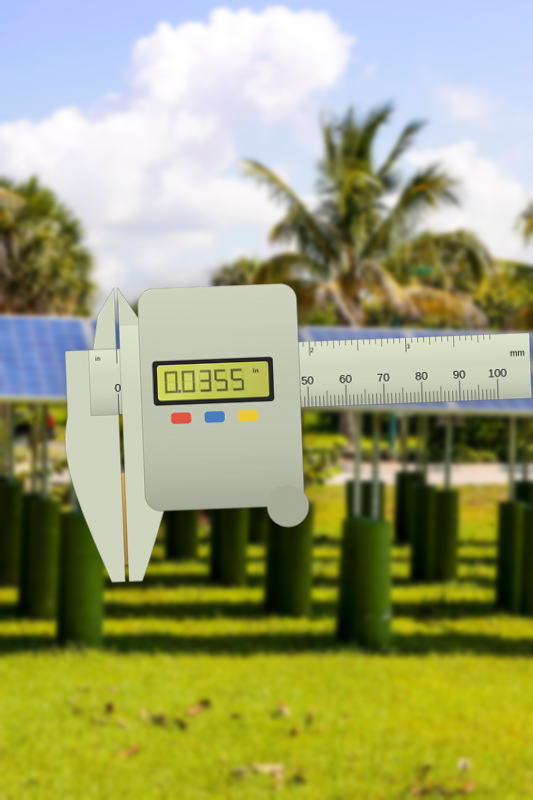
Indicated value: 0.0355 in
